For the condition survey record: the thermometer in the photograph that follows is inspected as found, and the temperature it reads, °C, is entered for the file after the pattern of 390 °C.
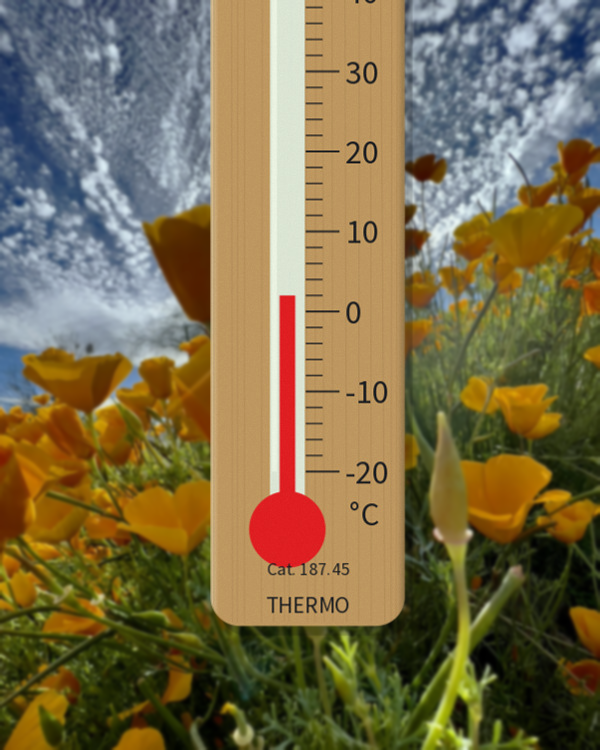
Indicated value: 2 °C
